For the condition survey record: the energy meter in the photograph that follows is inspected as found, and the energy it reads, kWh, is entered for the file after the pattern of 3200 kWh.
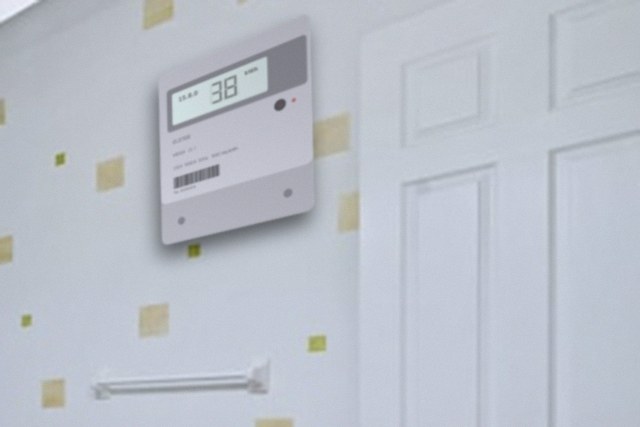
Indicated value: 38 kWh
